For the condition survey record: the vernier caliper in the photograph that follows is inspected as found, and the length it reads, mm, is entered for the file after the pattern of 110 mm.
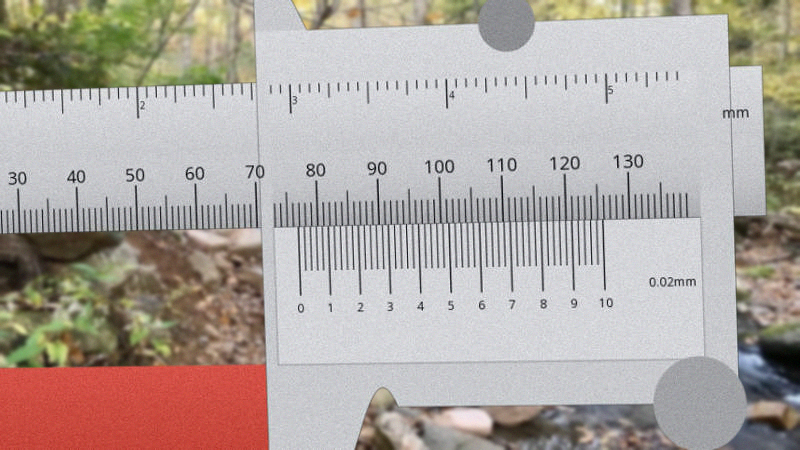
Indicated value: 76.8 mm
